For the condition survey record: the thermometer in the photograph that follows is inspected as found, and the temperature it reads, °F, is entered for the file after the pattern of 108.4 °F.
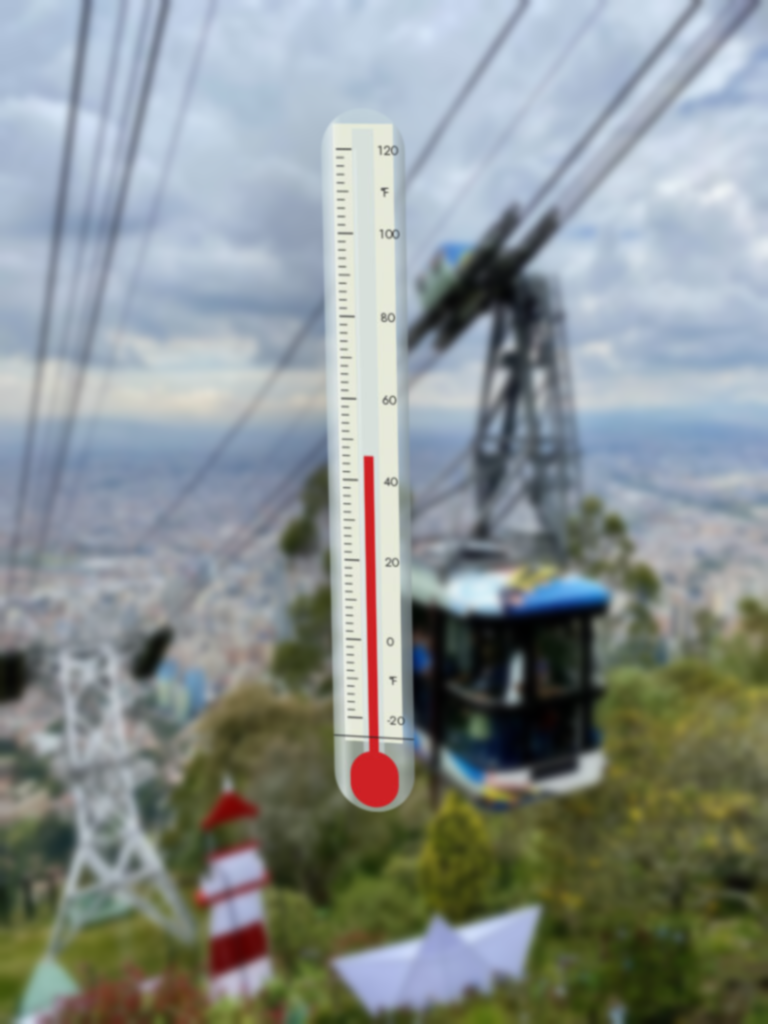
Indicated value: 46 °F
